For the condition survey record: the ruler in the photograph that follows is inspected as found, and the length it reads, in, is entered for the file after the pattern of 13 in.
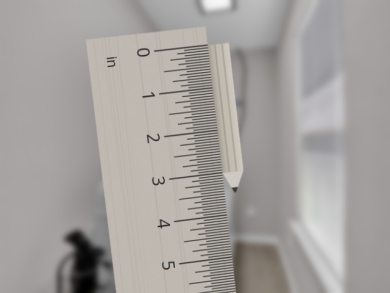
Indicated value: 3.5 in
